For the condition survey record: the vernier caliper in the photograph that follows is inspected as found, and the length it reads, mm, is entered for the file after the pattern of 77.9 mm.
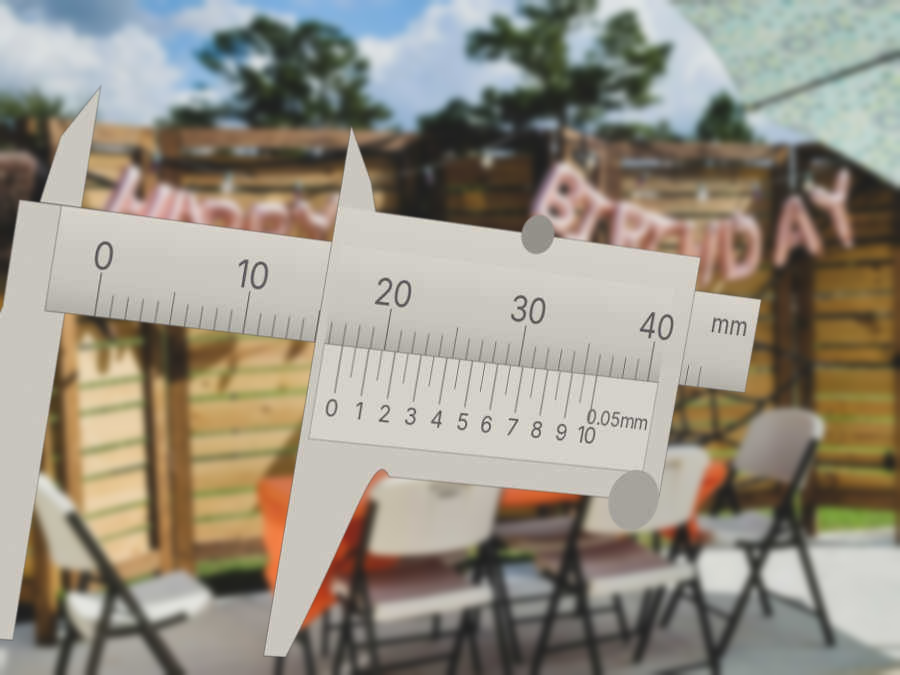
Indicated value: 17.0 mm
